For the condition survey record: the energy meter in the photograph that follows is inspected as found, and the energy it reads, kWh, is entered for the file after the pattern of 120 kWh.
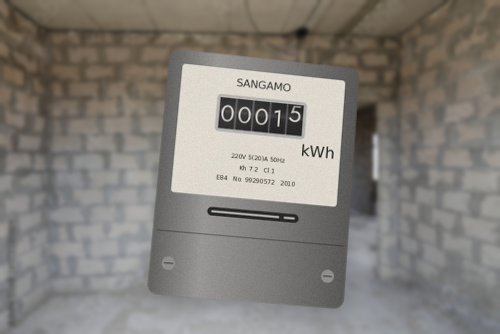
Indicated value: 15 kWh
